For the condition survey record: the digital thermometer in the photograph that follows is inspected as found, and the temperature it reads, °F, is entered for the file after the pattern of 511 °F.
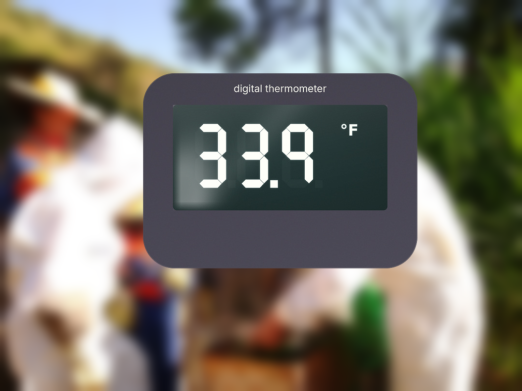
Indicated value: 33.9 °F
